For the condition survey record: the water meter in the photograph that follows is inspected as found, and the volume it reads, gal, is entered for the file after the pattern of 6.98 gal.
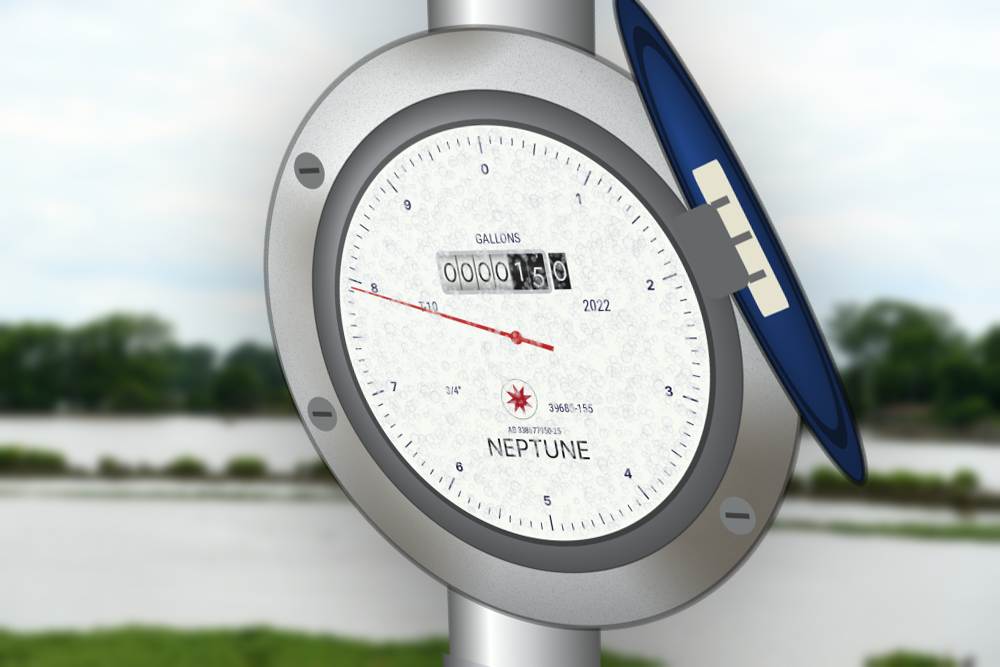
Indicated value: 147.9 gal
